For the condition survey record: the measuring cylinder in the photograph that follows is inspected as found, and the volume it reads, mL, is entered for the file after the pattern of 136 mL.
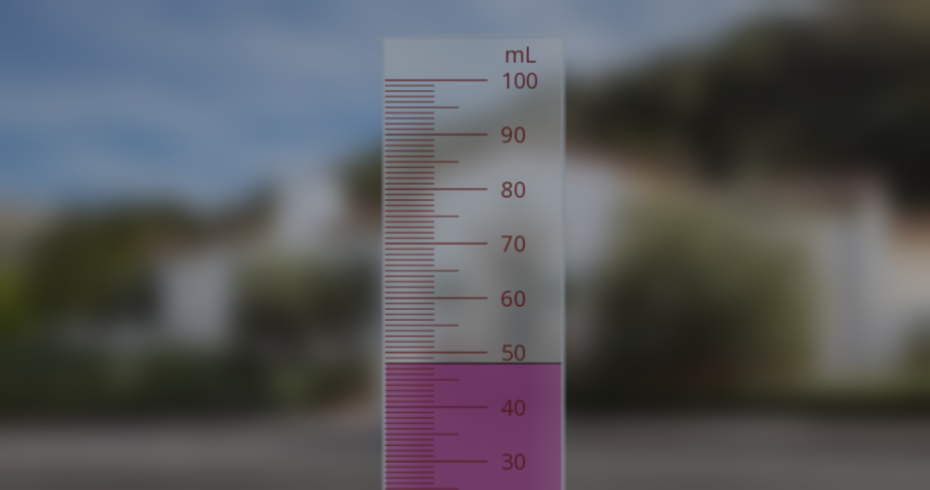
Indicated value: 48 mL
